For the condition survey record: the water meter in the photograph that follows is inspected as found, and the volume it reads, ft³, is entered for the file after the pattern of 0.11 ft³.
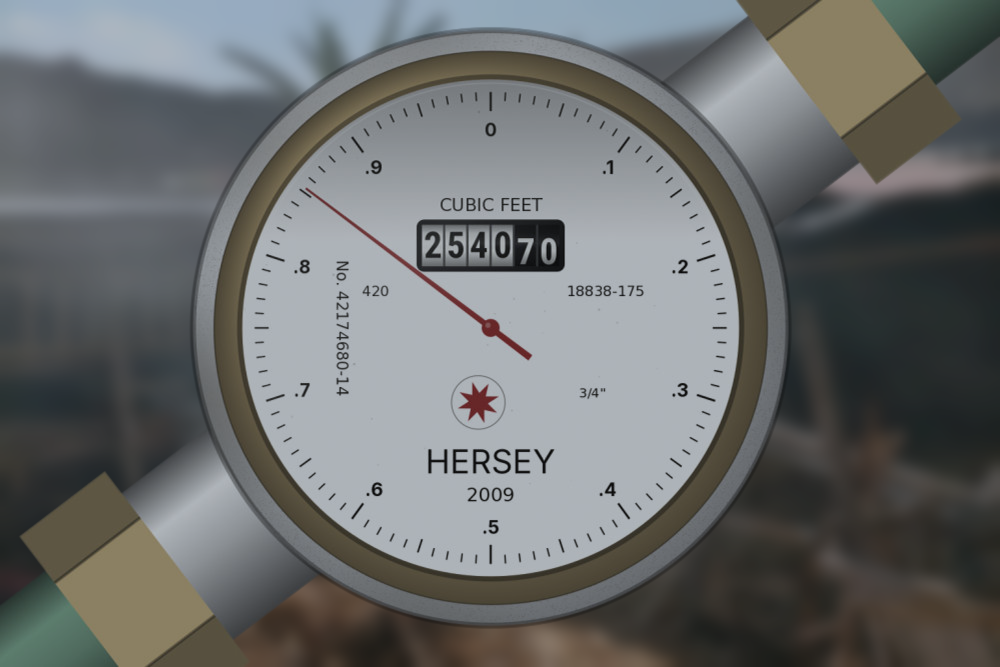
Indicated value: 254069.85 ft³
